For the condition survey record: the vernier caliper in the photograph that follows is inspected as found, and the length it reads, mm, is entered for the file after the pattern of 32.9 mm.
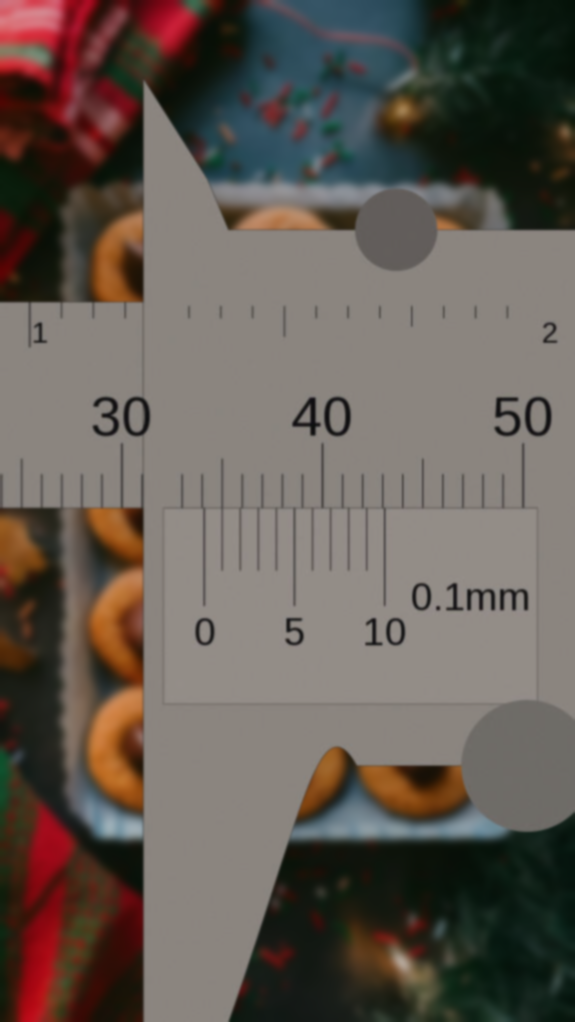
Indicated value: 34.1 mm
